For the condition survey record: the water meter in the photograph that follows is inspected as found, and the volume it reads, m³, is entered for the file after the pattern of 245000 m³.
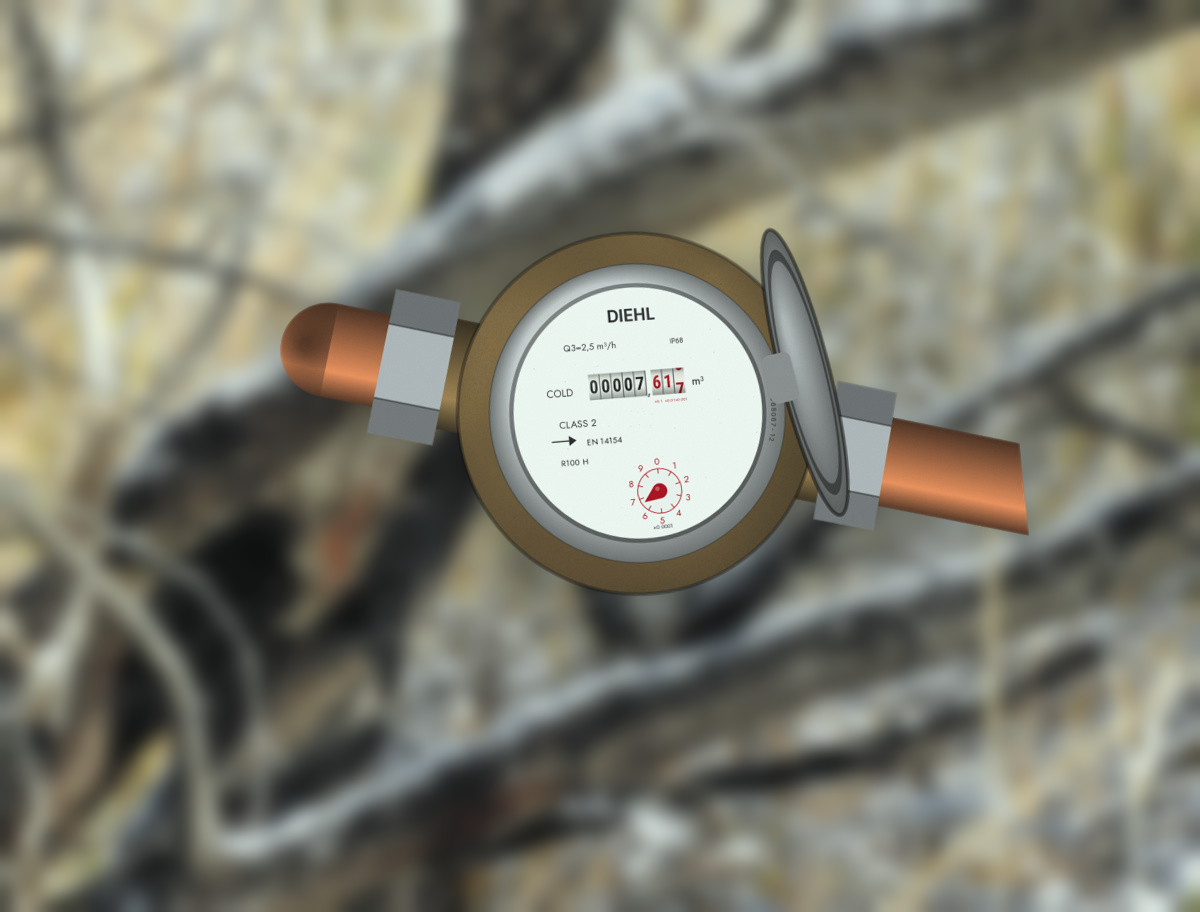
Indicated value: 7.6166 m³
